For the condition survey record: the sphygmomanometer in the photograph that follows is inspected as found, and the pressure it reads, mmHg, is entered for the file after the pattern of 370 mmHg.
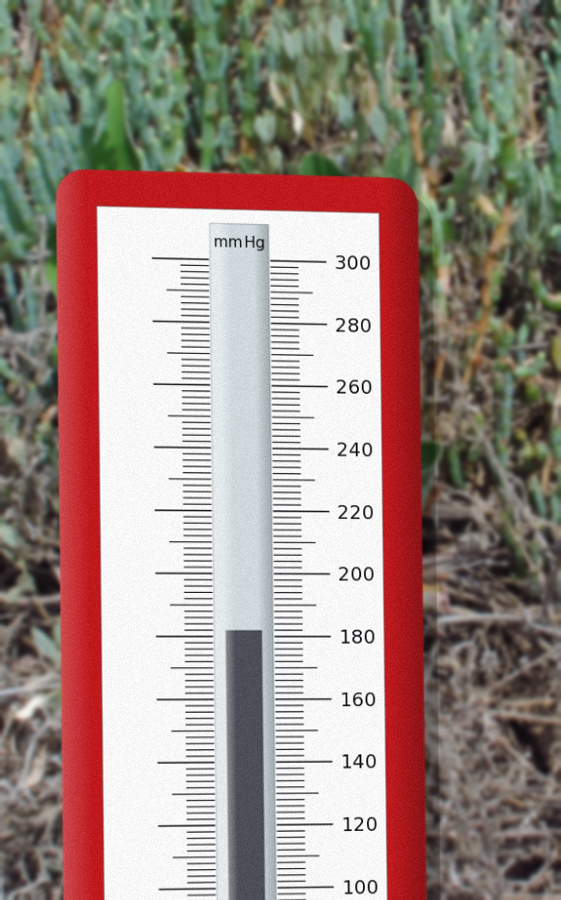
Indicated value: 182 mmHg
